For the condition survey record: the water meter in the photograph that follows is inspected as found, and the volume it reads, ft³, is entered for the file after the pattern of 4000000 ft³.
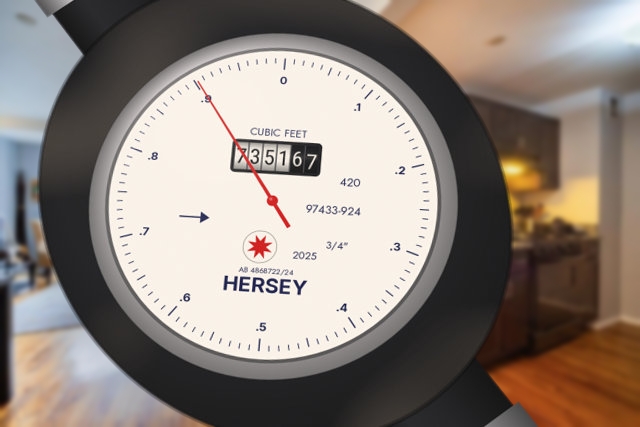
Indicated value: 735166.90 ft³
